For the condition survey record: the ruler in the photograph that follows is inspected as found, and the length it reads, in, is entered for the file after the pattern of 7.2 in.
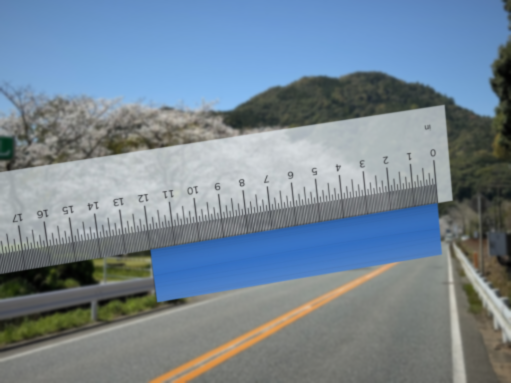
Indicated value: 12 in
